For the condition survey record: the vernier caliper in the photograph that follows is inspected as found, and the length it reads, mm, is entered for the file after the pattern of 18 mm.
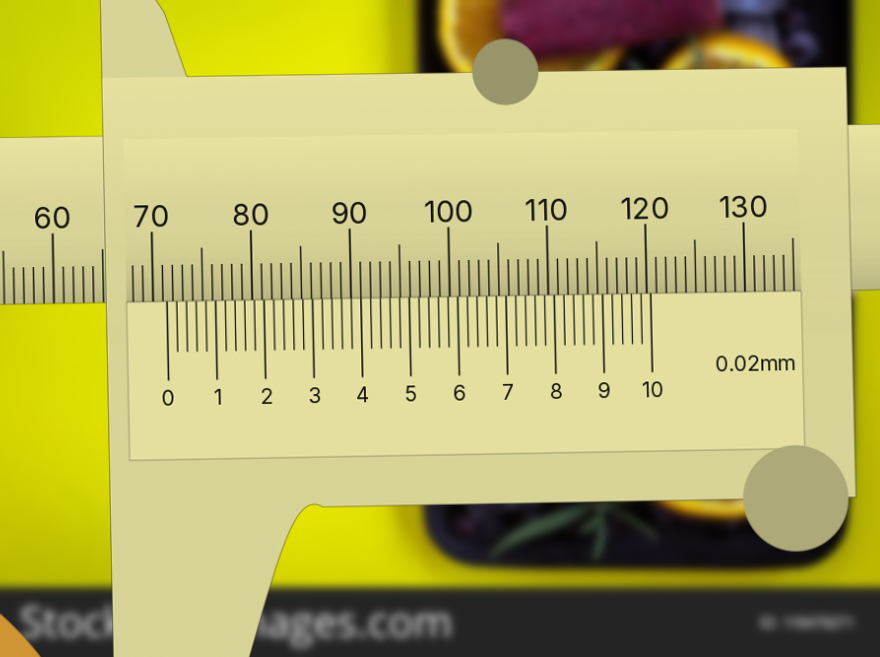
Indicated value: 71.4 mm
